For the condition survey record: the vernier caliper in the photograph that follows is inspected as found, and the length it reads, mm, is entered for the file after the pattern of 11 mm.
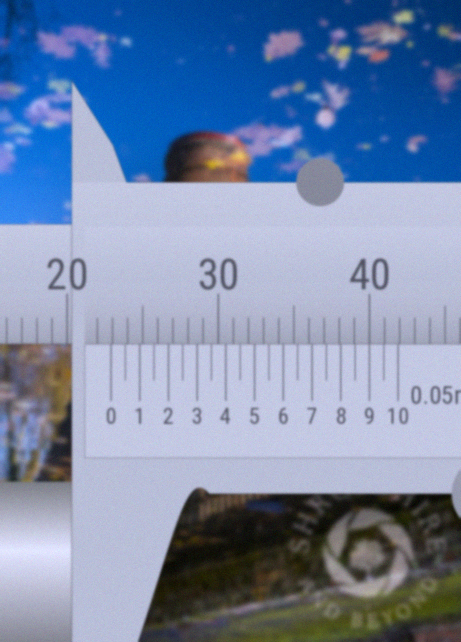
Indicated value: 22.9 mm
